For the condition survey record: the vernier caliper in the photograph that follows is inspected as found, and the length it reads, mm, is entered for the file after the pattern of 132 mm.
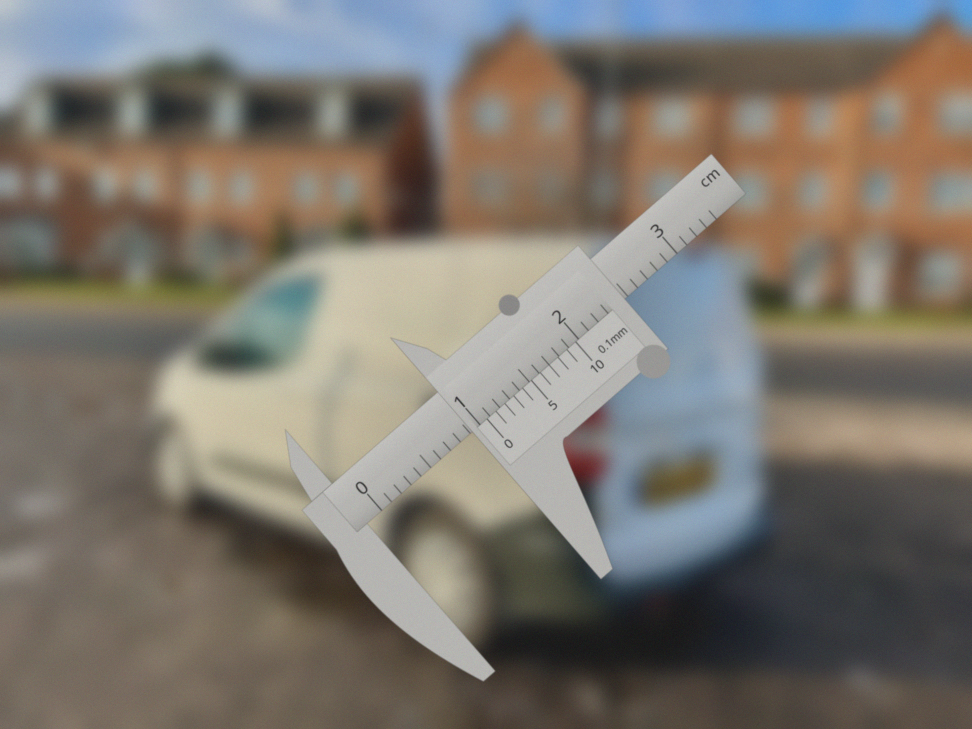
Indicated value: 10.7 mm
